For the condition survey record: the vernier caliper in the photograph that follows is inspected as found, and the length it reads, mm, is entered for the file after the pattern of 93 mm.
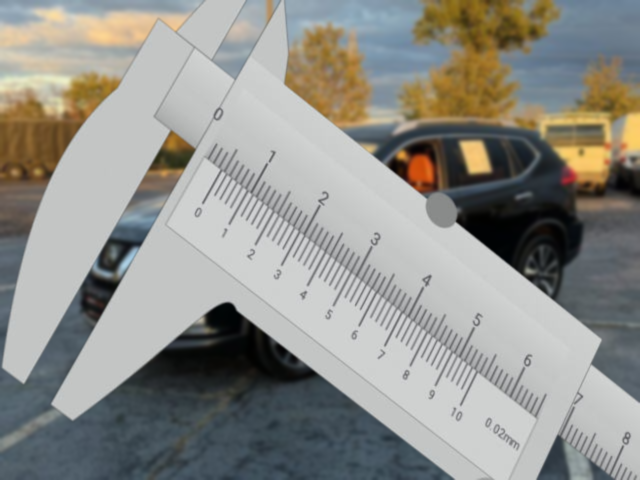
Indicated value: 4.5 mm
